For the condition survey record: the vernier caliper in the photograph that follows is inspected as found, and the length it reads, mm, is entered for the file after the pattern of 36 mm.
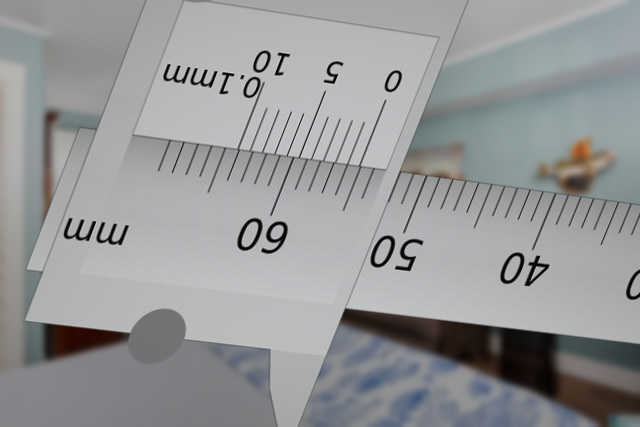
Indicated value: 55.1 mm
